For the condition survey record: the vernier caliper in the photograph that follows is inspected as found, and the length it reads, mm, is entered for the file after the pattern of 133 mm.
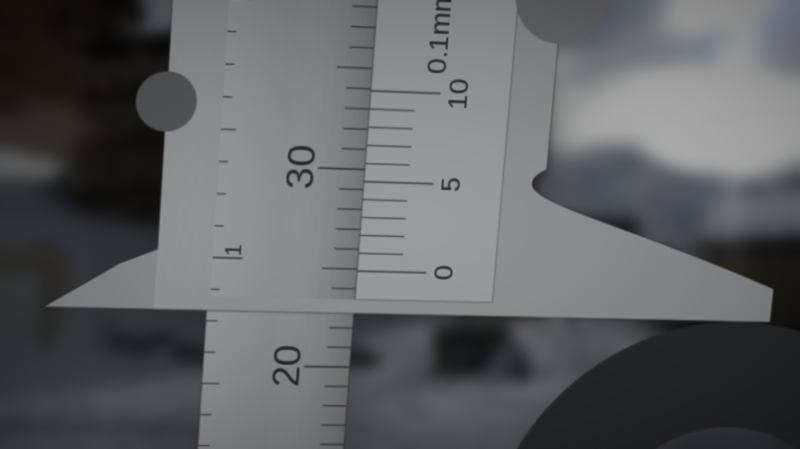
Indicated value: 24.9 mm
